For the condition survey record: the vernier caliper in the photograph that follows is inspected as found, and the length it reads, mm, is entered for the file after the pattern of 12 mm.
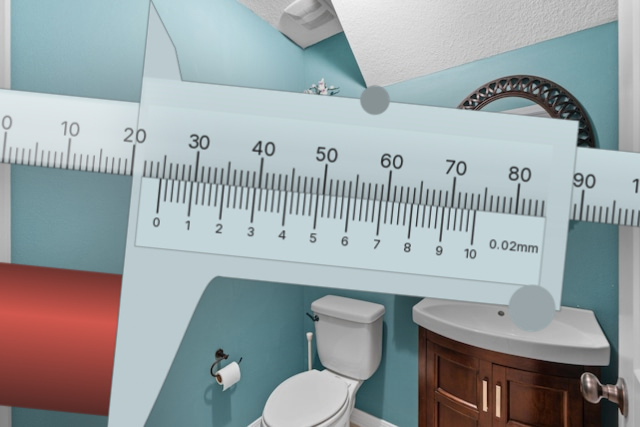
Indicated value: 24.6 mm
